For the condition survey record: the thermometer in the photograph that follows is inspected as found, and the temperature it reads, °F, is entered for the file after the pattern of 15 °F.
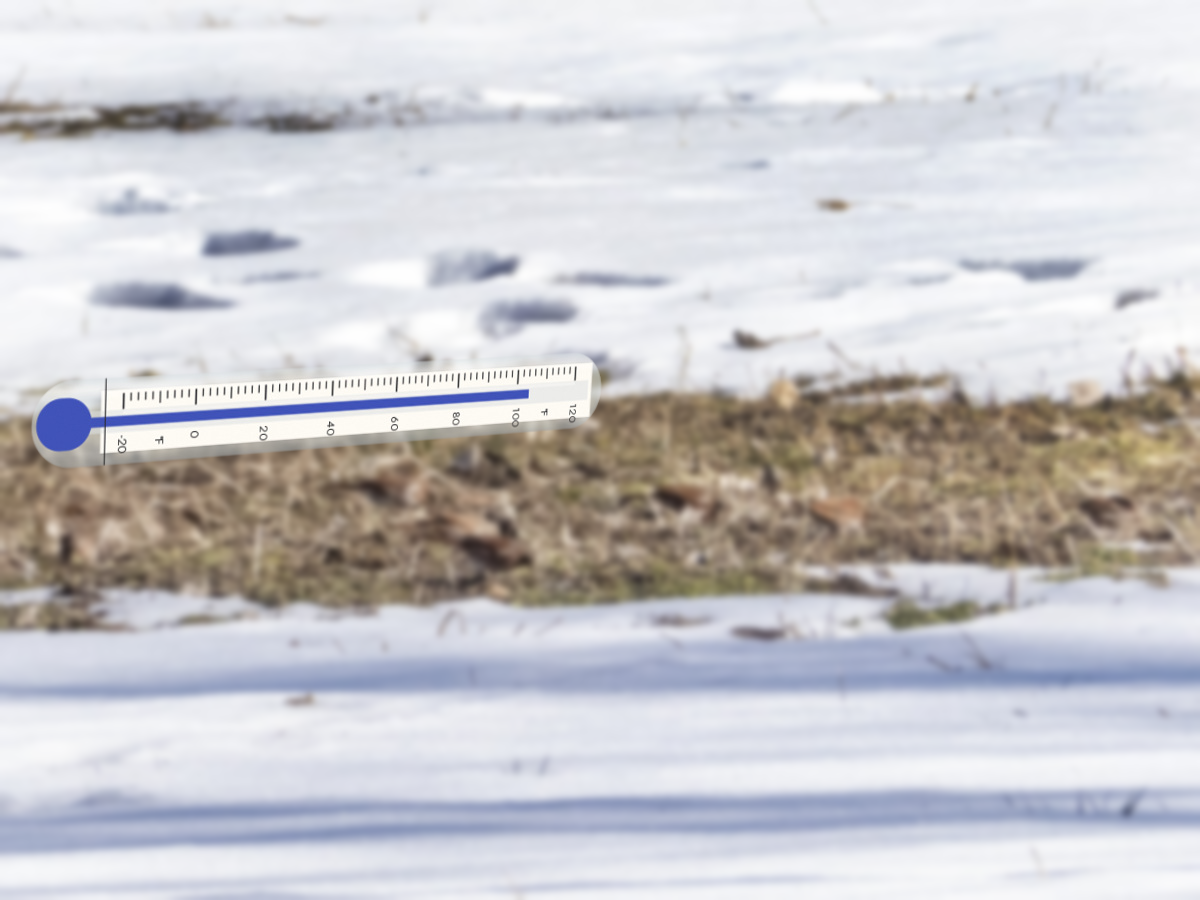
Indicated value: 104 °F
